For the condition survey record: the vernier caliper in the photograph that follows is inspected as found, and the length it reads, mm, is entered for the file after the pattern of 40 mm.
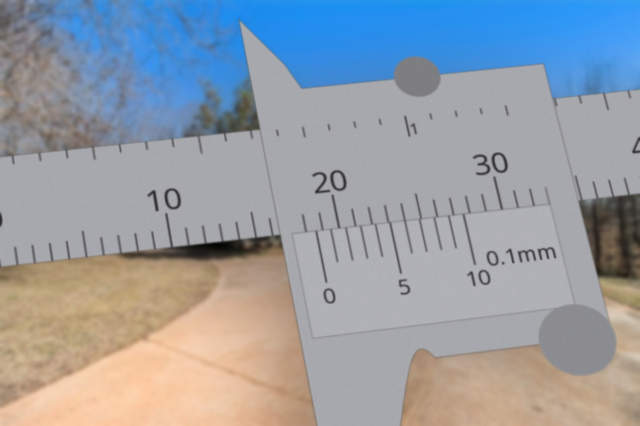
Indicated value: 18.6 mm
